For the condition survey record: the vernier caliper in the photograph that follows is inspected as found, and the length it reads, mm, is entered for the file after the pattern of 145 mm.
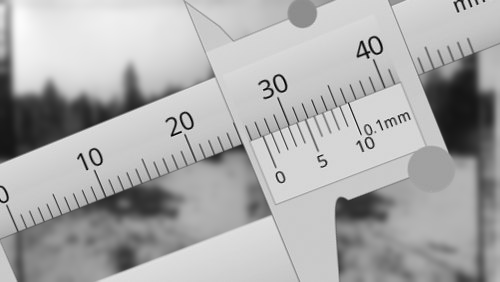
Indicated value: 27.2 mm
